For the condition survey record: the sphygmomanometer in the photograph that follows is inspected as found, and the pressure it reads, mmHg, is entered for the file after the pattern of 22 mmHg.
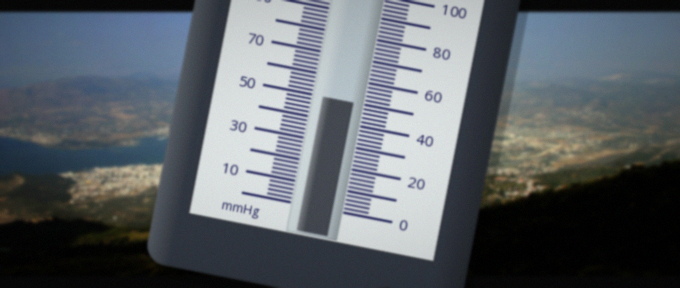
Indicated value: 50 mmHg
